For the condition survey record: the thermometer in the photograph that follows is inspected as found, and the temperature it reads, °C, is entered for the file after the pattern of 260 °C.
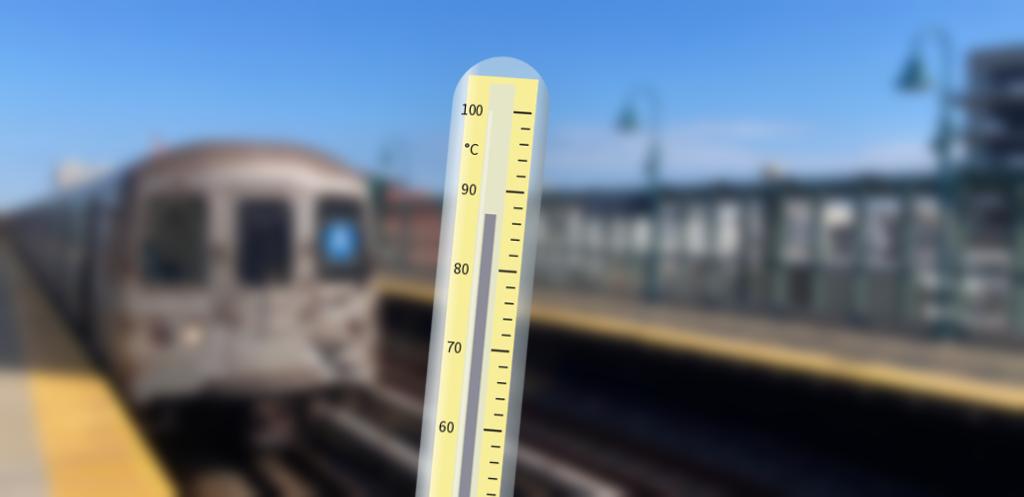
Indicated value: 87 °C
